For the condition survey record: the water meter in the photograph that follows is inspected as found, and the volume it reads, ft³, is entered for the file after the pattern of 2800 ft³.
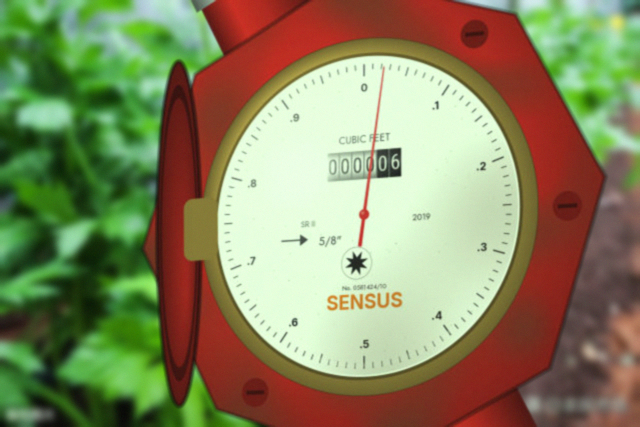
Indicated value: 6.02 ft³
